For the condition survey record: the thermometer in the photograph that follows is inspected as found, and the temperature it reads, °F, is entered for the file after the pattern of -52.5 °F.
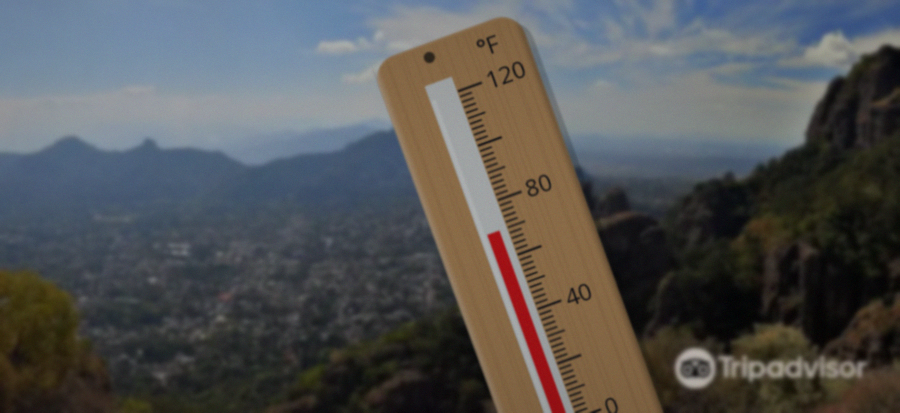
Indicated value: 70 °F
